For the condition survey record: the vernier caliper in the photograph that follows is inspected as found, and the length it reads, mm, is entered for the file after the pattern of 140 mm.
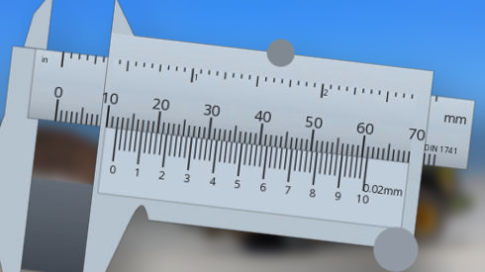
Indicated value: 12.0 mm
